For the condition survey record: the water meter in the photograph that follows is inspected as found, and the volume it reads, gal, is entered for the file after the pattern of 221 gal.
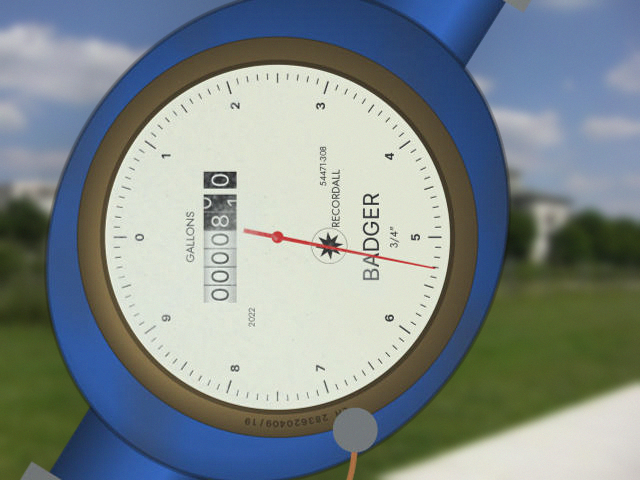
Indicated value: 805.3 gal
